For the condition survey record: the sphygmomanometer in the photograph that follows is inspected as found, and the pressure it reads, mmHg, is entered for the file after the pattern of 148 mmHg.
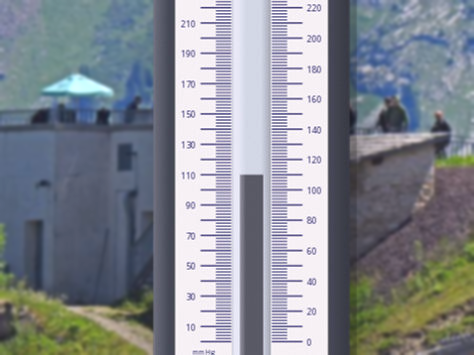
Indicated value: 110 mmHg
